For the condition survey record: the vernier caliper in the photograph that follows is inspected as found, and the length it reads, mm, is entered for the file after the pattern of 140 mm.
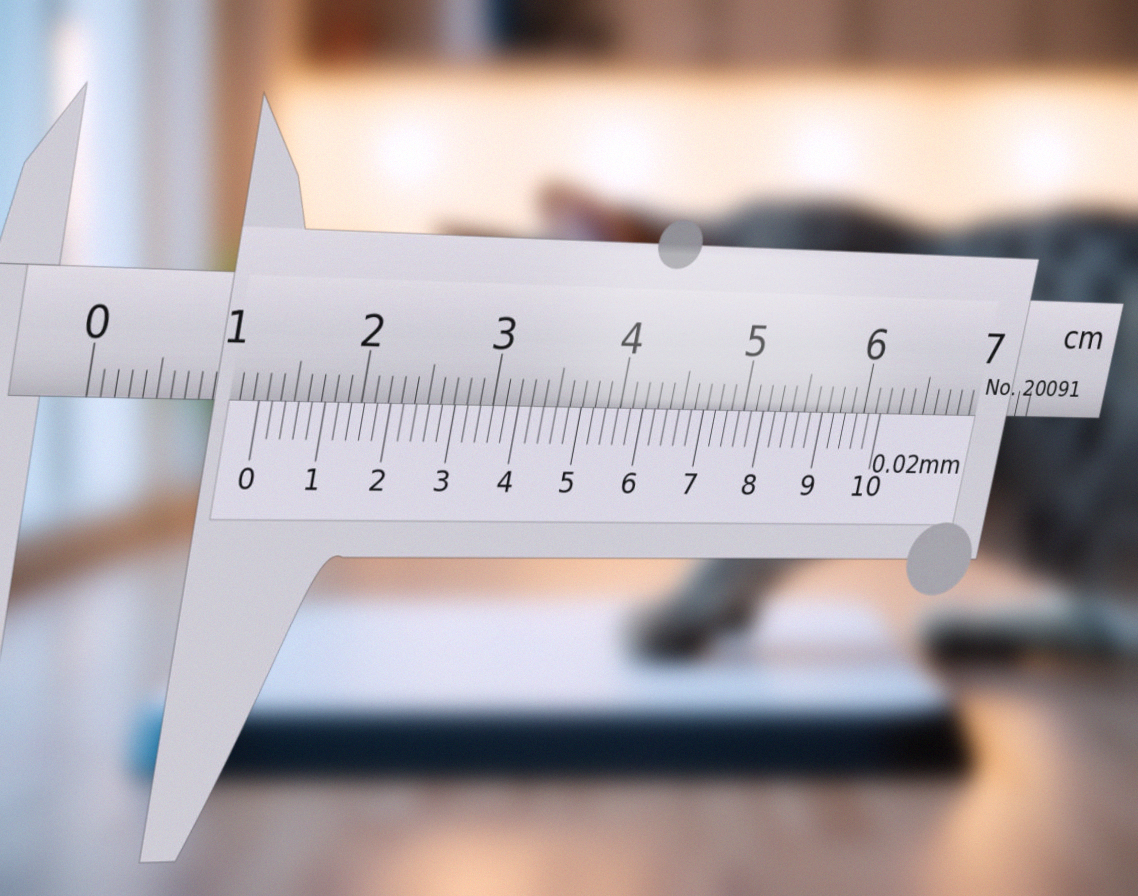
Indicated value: 12.4 mm
